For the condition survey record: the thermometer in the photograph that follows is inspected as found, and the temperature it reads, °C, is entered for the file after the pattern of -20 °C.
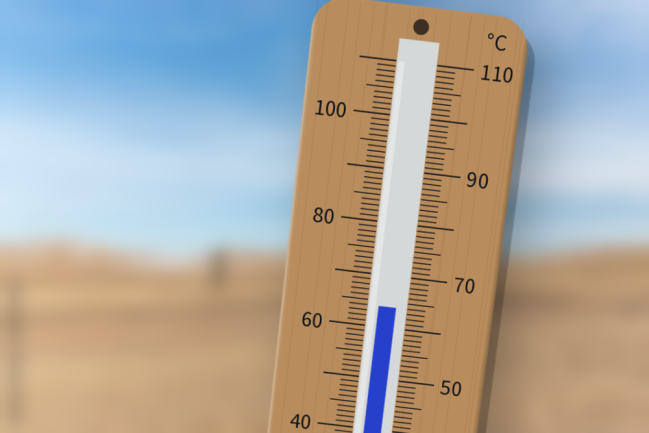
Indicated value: 64 °C
